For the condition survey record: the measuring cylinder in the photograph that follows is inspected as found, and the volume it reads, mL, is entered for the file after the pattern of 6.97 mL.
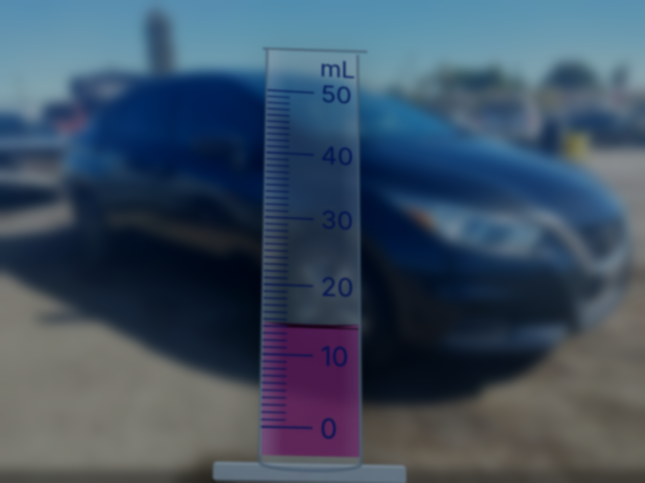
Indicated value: 14 mL
